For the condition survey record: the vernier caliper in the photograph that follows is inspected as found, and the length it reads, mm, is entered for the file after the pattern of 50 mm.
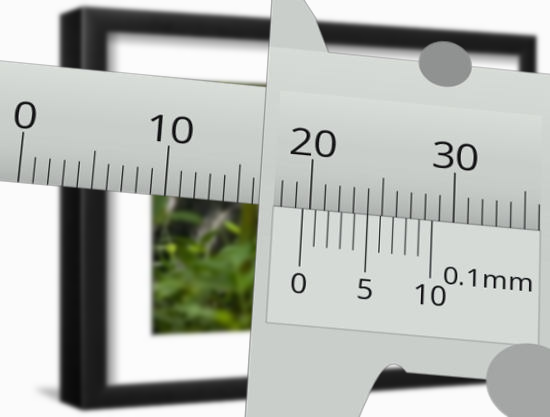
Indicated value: 19.5 mm
